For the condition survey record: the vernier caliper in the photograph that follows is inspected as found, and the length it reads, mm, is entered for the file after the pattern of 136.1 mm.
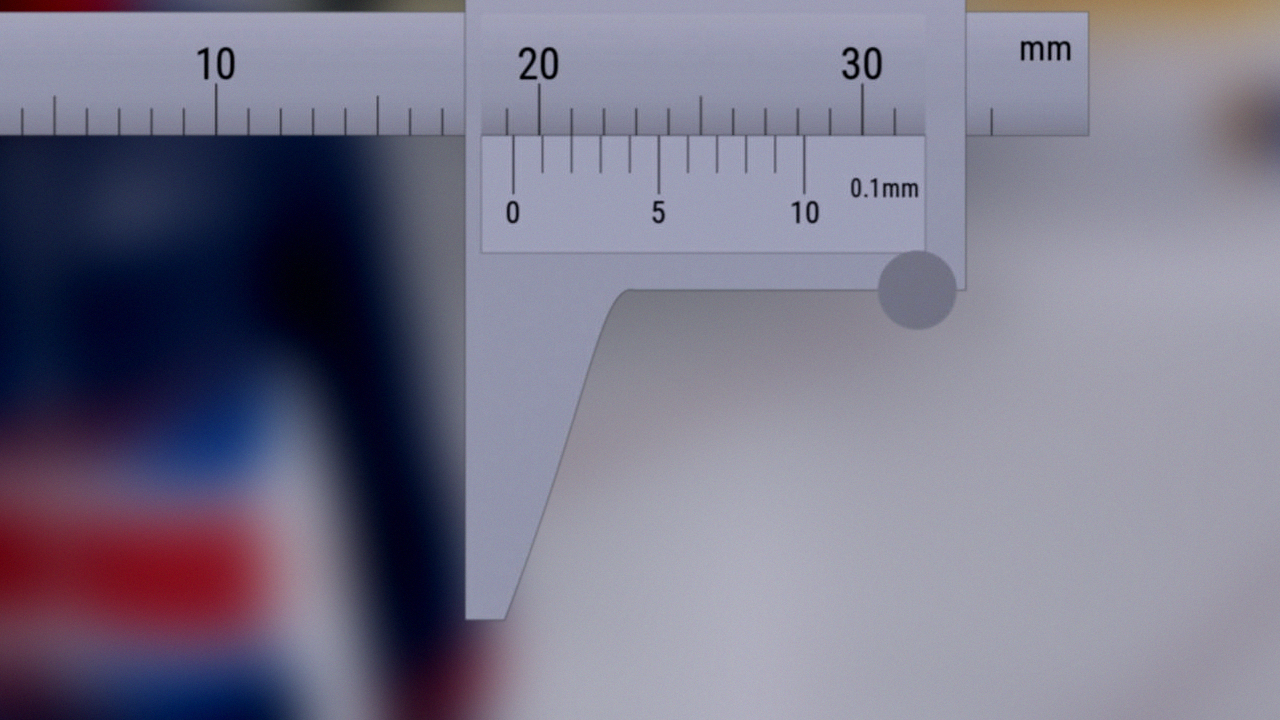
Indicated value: 19.2 mm
